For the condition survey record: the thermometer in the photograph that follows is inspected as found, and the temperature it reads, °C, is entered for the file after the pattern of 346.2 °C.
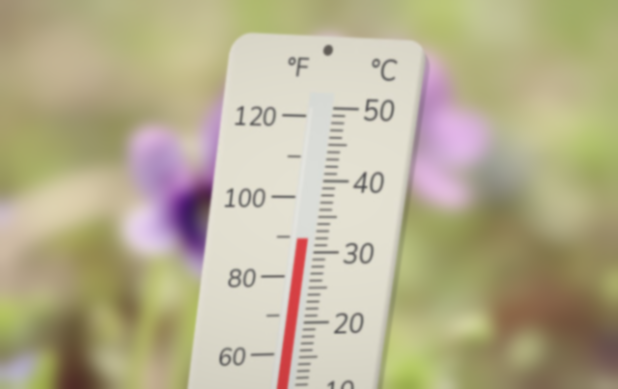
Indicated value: 32 °C
